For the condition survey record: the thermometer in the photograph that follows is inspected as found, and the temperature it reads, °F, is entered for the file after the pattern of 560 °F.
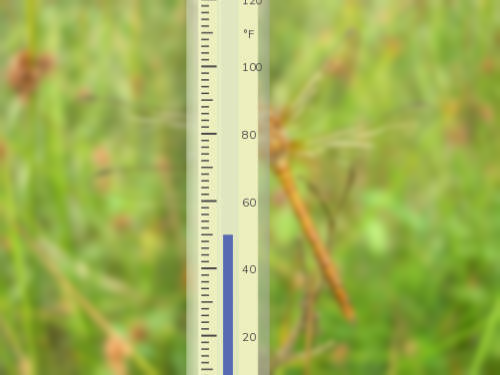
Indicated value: 50 °F
